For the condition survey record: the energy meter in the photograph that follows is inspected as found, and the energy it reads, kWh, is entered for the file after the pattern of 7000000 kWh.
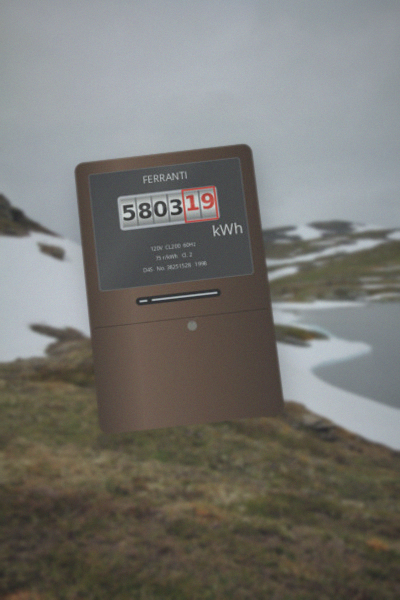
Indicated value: 5803.19 kWh
